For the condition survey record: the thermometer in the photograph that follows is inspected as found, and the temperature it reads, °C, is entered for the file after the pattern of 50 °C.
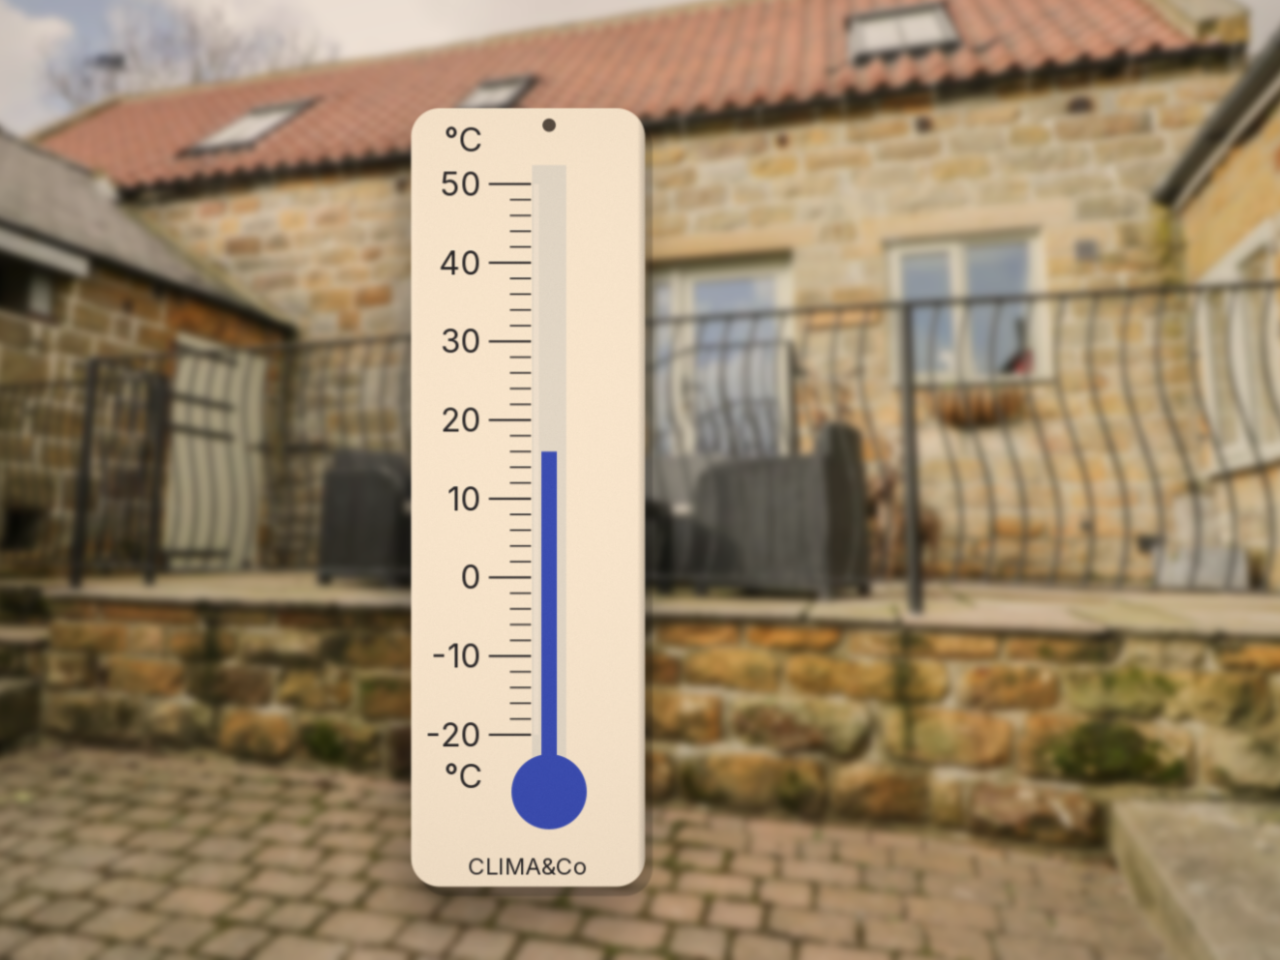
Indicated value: 16 °C
